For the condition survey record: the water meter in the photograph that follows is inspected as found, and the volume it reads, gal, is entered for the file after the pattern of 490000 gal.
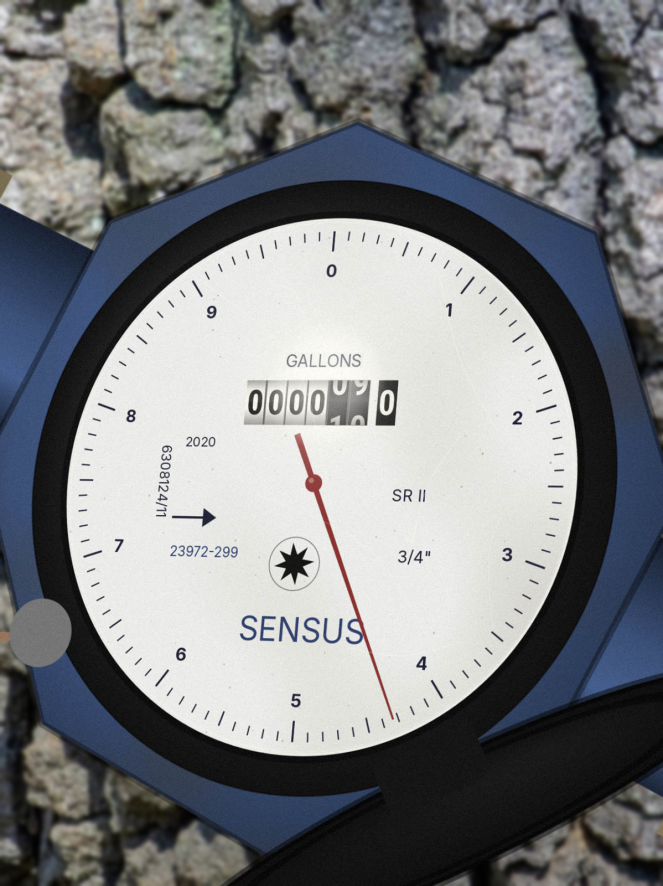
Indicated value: 94.3 gal
